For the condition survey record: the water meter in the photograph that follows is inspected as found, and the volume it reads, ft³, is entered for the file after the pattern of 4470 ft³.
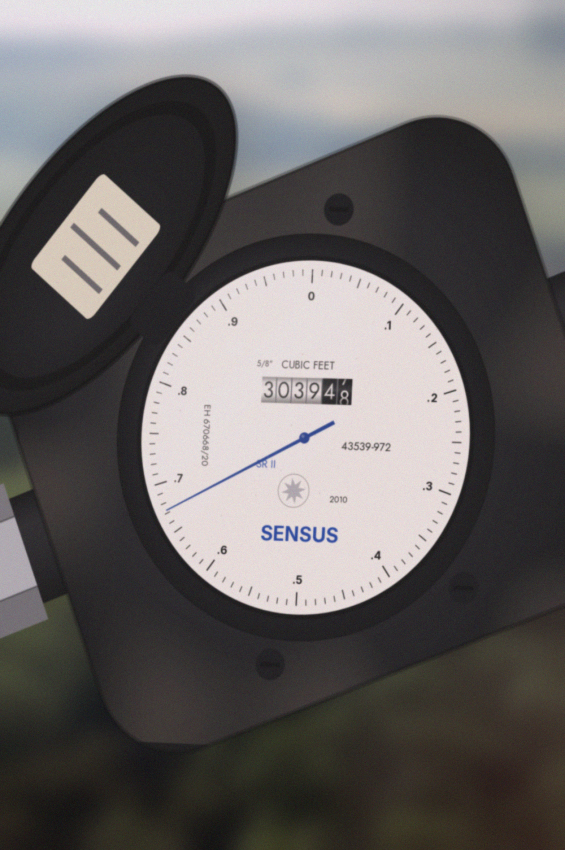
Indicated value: 303947.67 ft³
